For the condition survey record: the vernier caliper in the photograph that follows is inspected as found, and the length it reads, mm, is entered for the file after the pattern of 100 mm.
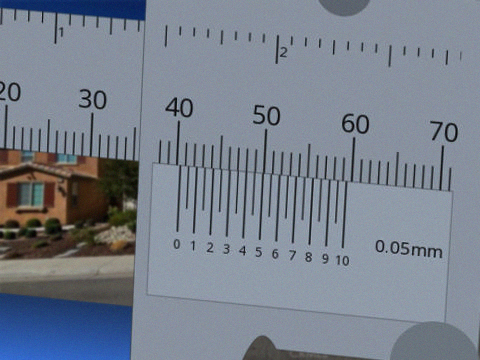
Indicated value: 40.4 mm
